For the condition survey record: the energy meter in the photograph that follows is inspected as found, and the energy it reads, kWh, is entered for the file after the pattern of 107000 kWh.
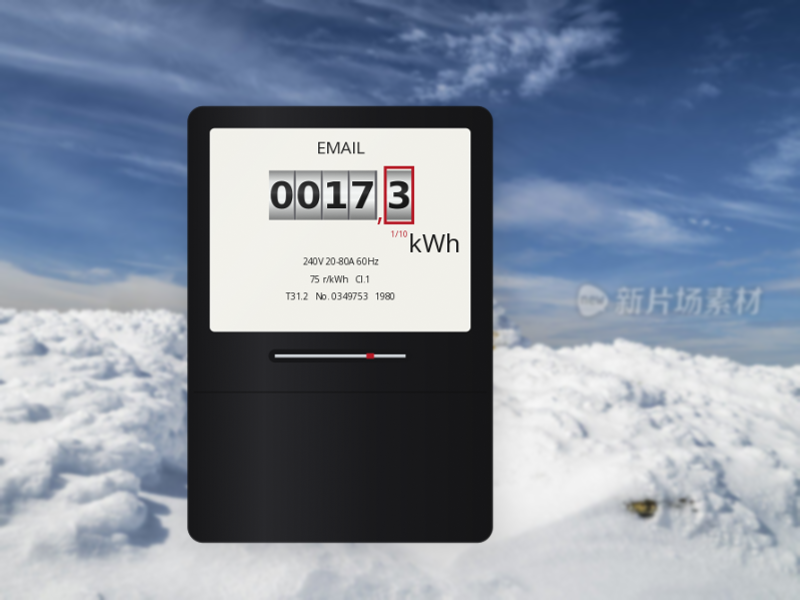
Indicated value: 17.3 kWh
